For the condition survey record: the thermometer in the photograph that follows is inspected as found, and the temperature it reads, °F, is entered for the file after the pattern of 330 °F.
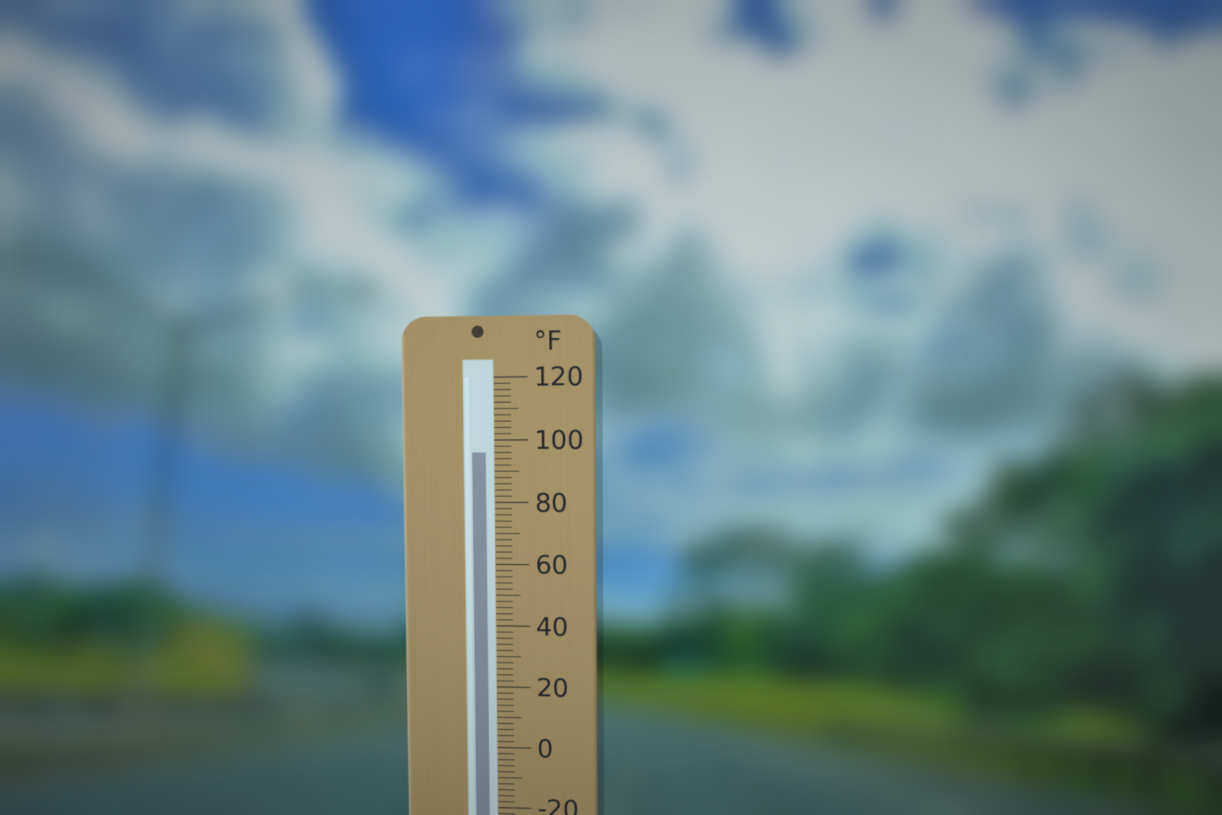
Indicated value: 96 °F
